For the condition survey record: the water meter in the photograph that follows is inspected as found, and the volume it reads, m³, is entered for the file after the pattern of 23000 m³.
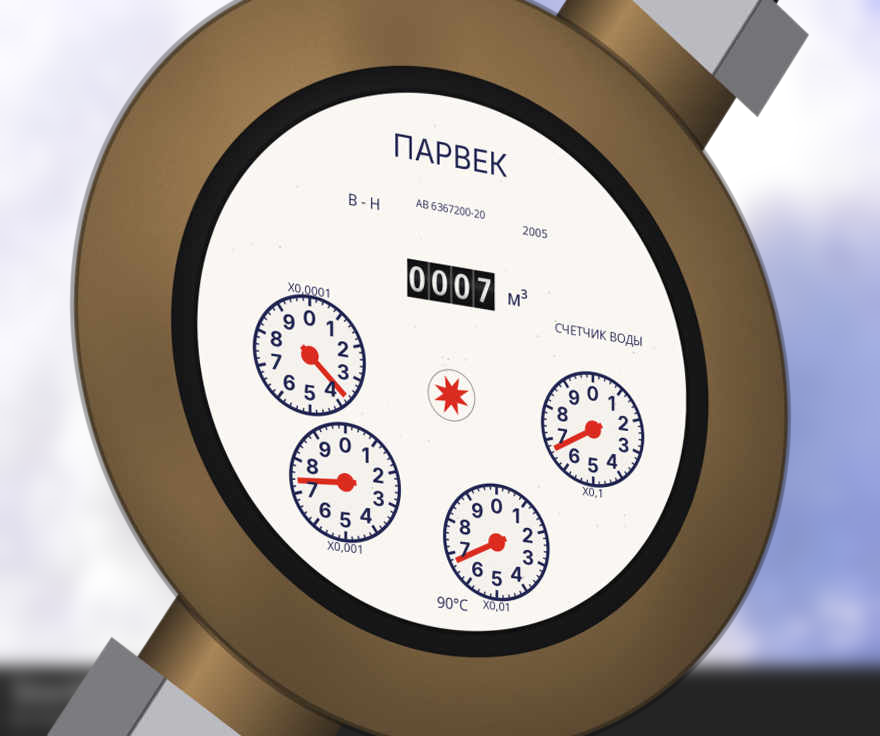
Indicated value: 7.6673 m³
